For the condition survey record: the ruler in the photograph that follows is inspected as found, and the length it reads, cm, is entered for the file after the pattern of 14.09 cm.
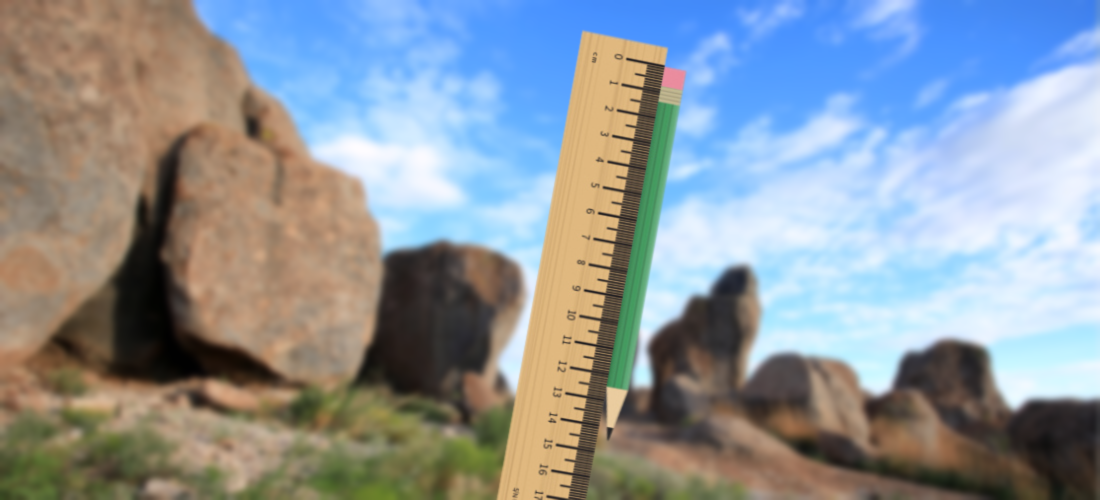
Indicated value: 14.5 cm
